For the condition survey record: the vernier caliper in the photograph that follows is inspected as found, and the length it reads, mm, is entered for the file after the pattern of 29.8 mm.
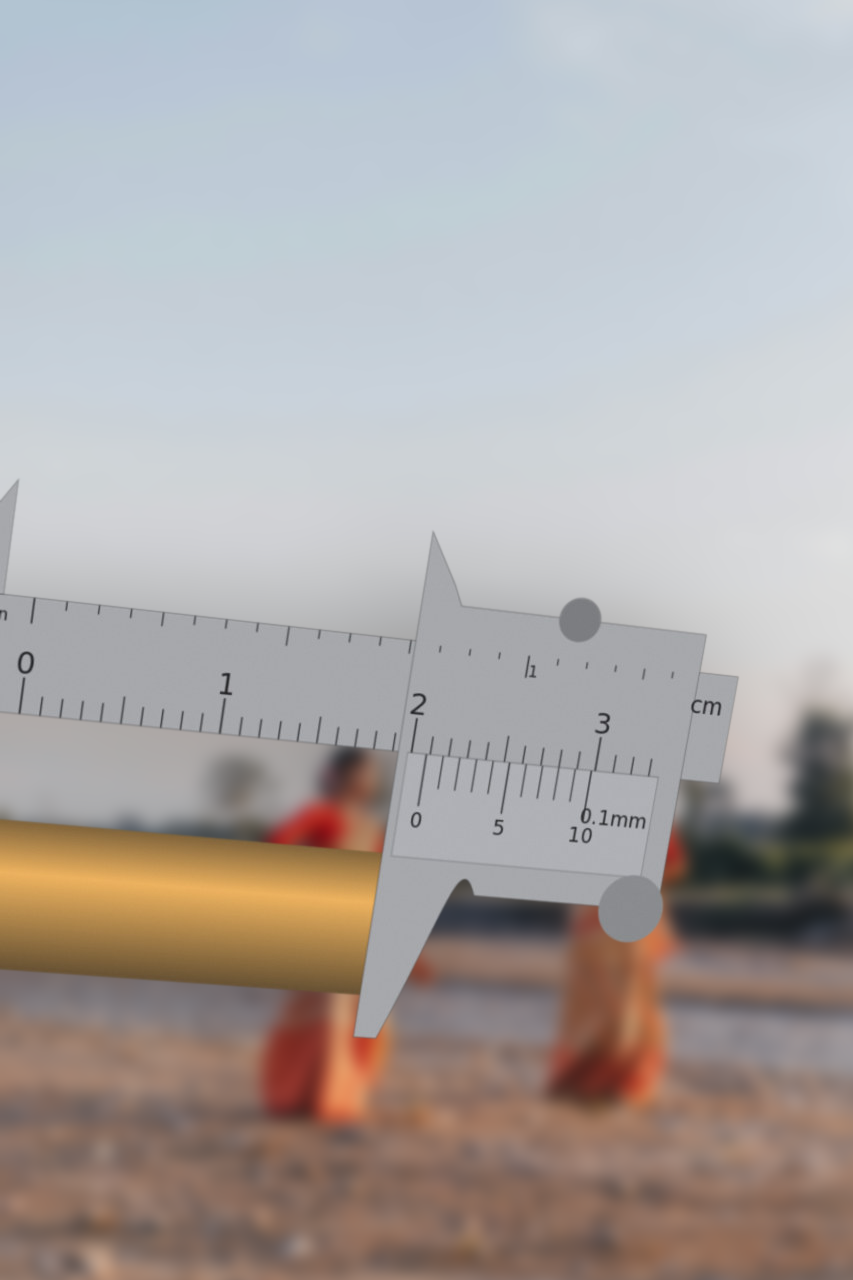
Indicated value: 20.8 mm
